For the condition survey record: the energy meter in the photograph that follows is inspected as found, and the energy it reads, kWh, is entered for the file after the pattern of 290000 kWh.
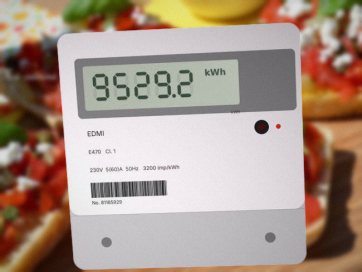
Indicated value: 9529.2 kWh
